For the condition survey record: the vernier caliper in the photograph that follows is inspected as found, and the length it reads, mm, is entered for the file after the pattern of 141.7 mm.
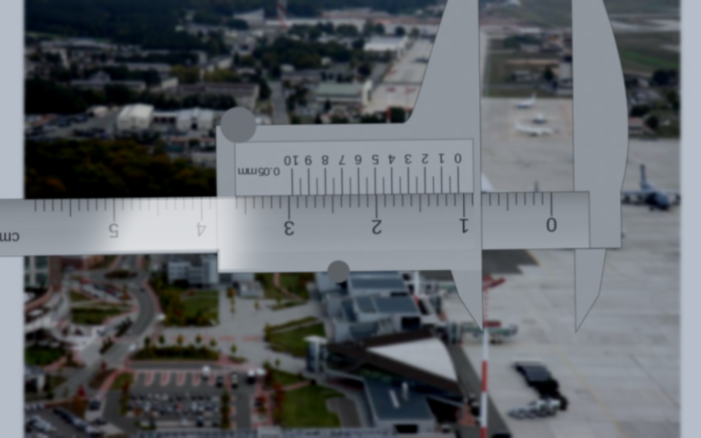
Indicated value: 10.6 mm
